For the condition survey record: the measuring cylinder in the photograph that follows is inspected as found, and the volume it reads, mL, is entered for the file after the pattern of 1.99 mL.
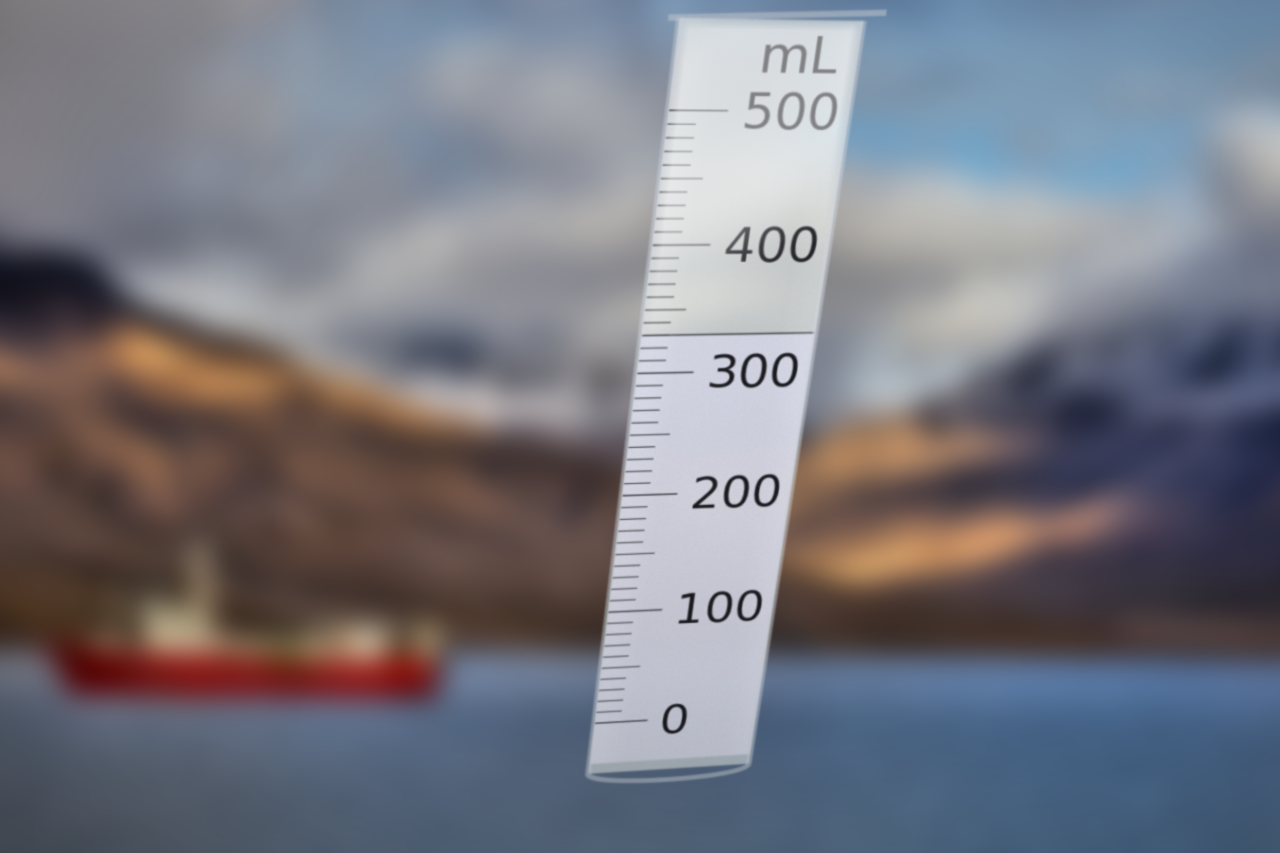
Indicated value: 330 mL
